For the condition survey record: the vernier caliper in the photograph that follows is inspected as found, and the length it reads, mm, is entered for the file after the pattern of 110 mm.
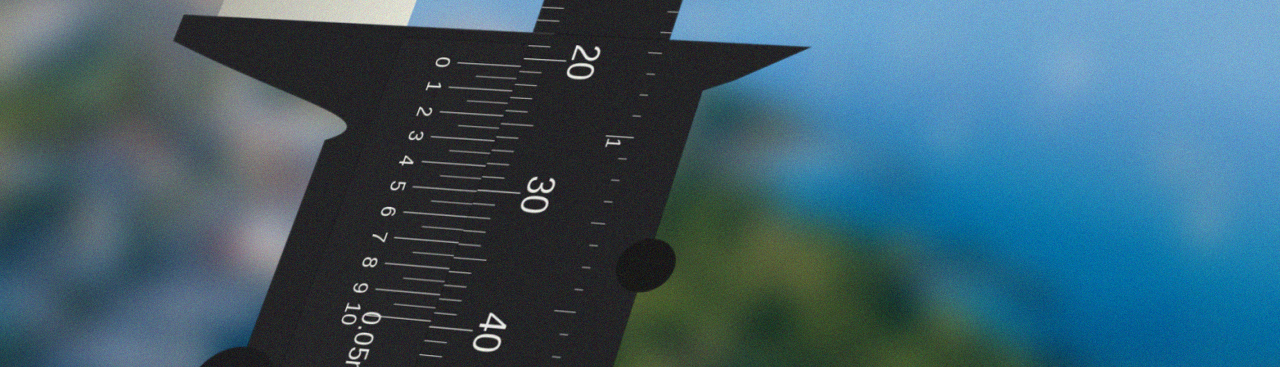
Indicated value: 20.6 mm
